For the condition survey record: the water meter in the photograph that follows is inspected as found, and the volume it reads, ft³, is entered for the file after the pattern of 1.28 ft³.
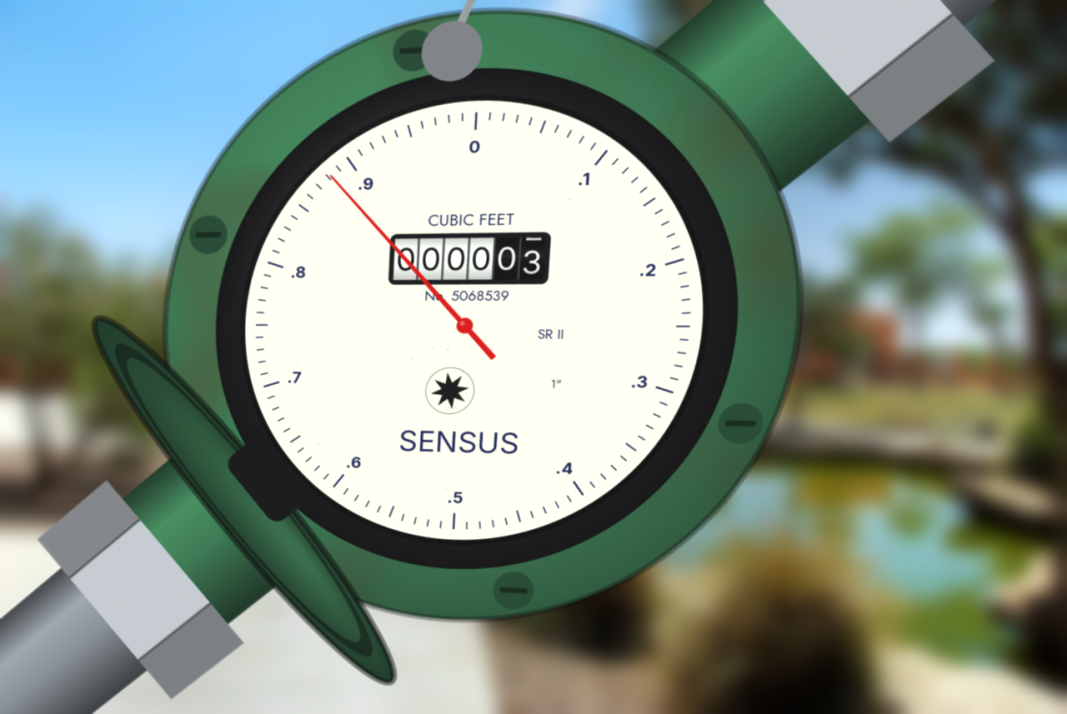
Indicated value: 2.88 ft³
